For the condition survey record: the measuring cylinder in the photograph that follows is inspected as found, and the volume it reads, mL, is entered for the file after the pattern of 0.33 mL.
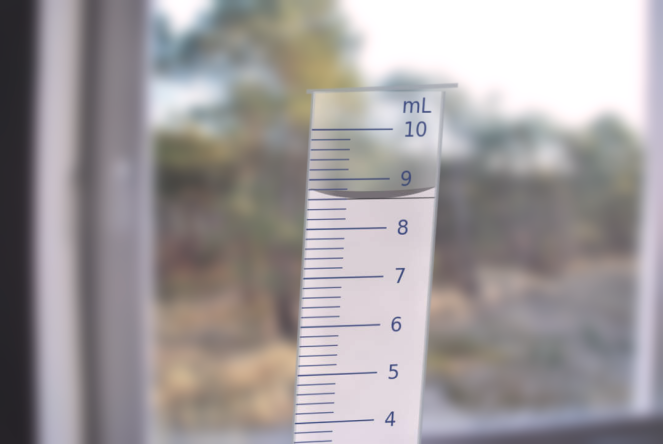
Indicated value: 8.6 mL
